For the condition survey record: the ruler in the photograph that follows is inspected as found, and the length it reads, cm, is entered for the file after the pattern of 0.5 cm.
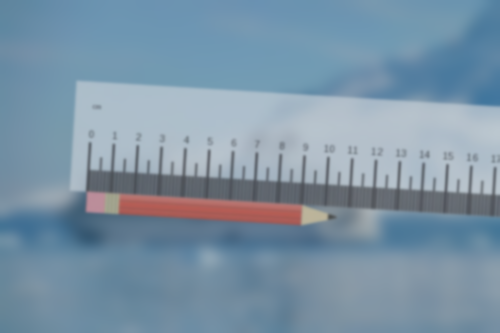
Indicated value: 10.5 cm
